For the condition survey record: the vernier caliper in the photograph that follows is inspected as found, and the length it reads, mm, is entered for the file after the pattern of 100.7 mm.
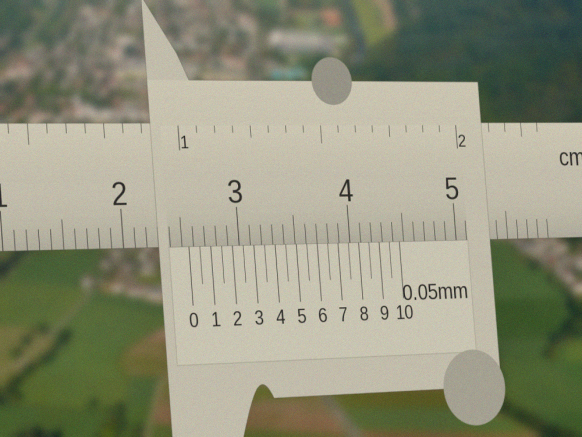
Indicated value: 25.6 mm
